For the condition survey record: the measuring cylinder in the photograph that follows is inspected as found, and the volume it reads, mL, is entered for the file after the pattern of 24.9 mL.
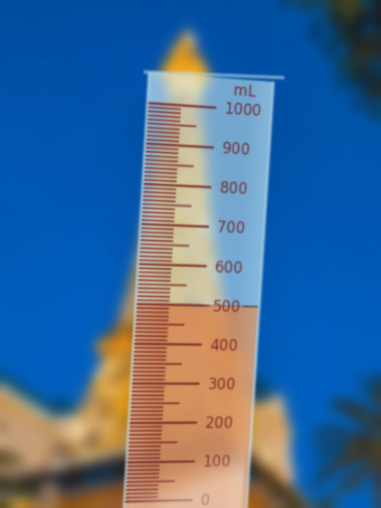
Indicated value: 500 mL
